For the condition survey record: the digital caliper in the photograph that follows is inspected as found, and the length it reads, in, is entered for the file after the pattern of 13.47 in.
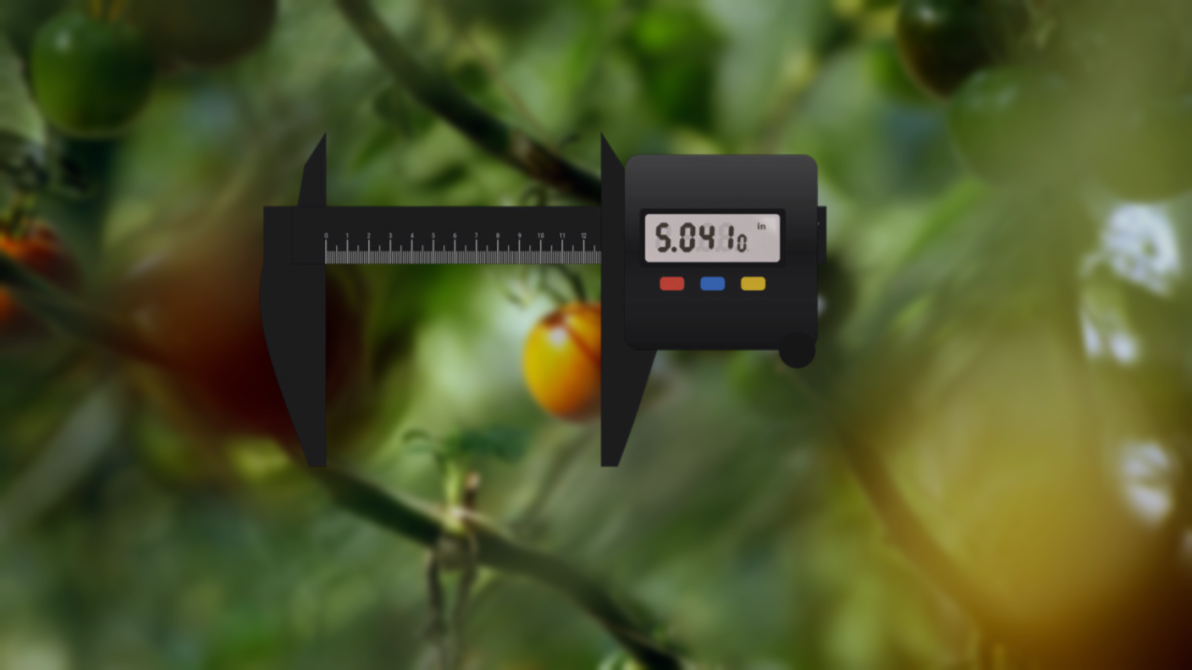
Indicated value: 5.0410 in
